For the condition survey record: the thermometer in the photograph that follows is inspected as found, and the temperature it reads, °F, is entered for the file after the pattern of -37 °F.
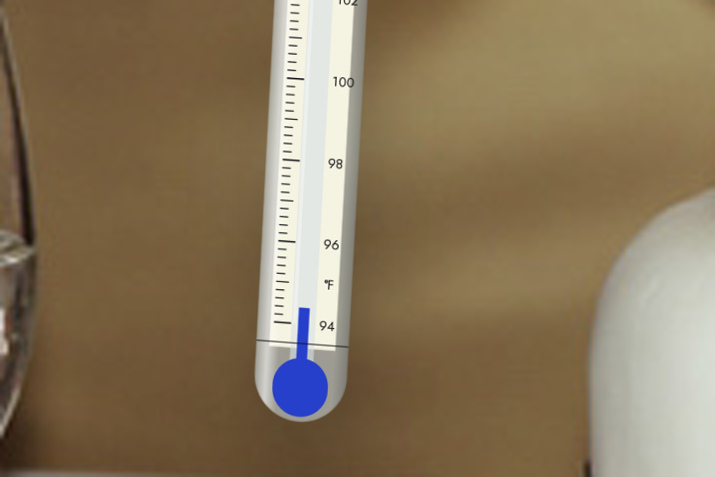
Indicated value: 94.4 °F
